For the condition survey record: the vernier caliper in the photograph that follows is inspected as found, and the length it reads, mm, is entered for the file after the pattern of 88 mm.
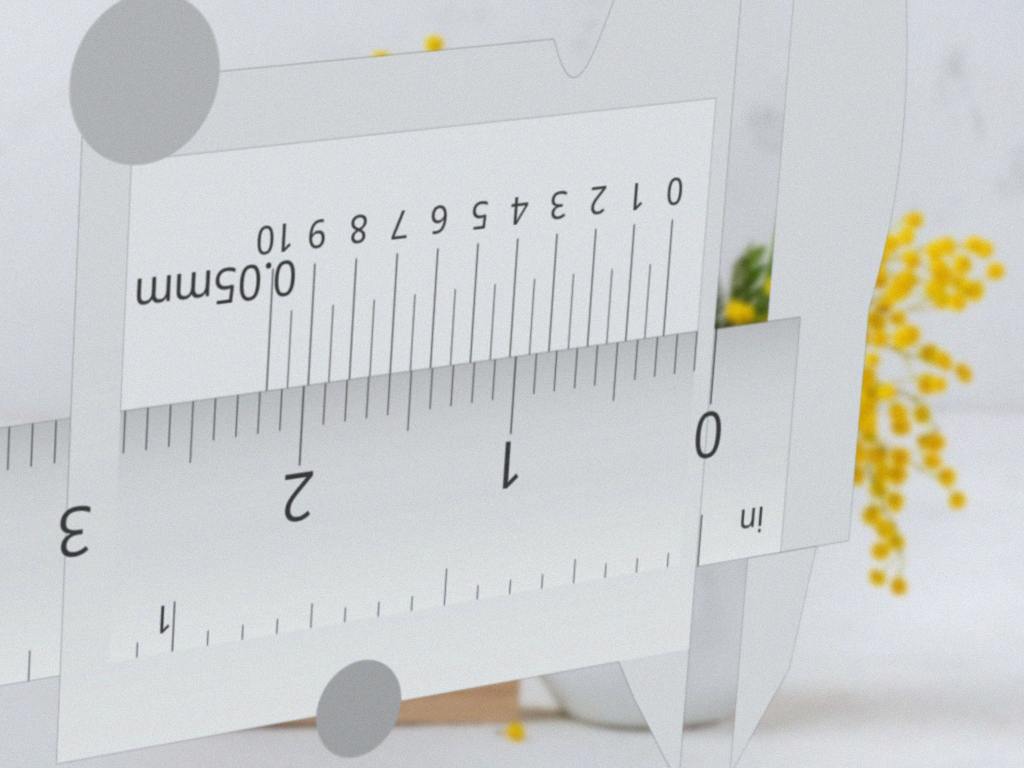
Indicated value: 2.7 mm
